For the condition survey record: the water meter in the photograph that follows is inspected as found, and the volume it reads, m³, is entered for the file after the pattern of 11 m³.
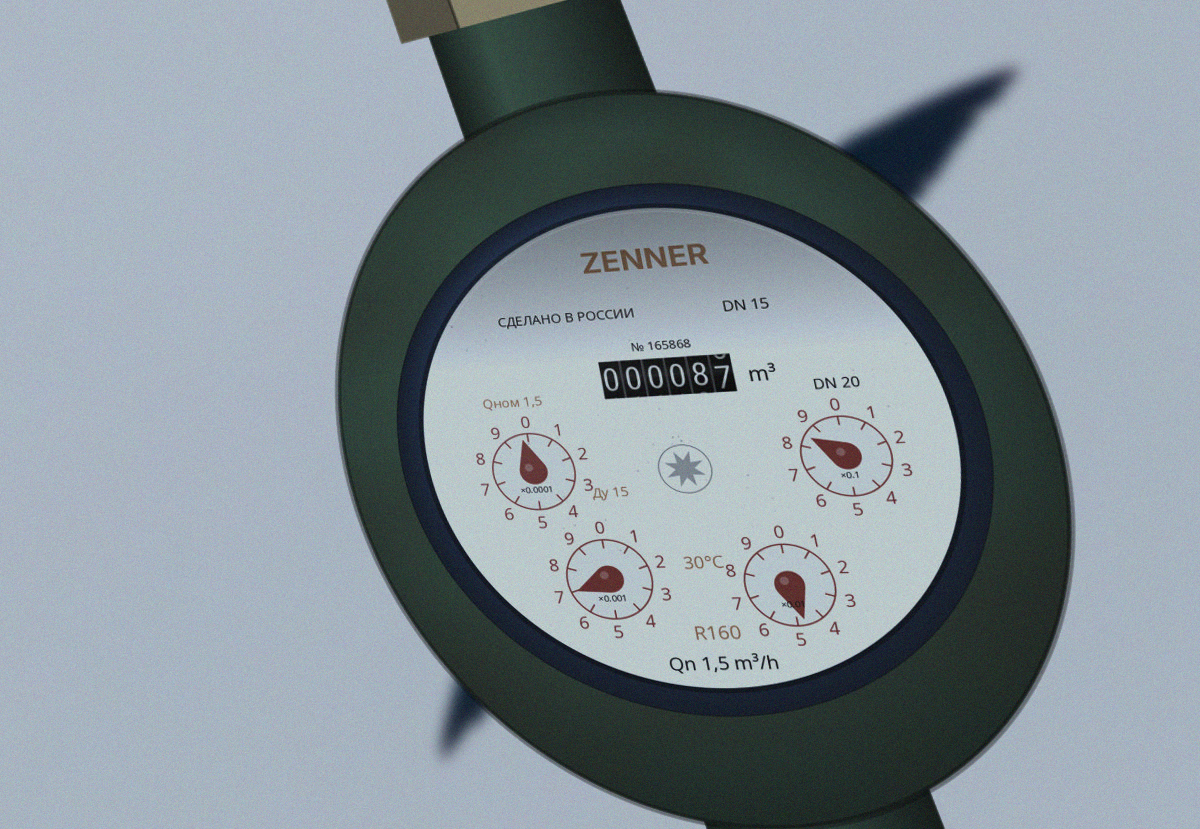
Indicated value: 86.8469 m³
